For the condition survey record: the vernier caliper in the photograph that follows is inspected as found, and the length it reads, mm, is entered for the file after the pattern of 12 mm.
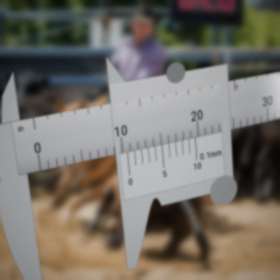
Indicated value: 10.6 mm
